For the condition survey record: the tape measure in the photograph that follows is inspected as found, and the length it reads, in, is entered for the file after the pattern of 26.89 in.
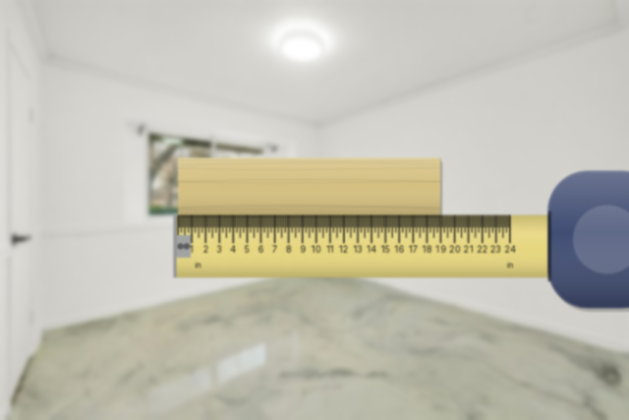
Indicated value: 19 in
